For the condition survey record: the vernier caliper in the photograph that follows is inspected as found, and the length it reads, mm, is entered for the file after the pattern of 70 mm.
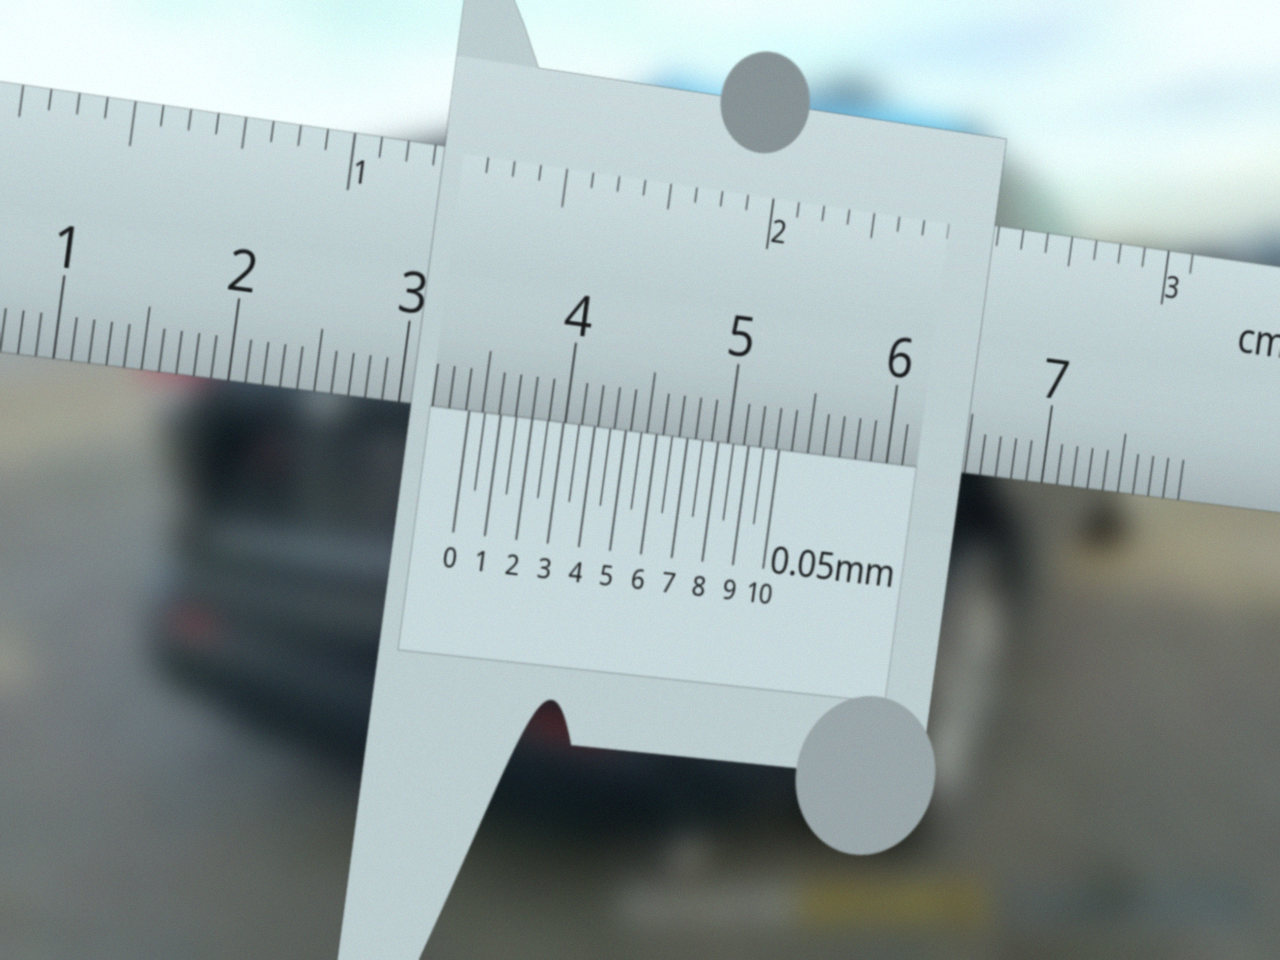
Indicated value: 34.2 mm
